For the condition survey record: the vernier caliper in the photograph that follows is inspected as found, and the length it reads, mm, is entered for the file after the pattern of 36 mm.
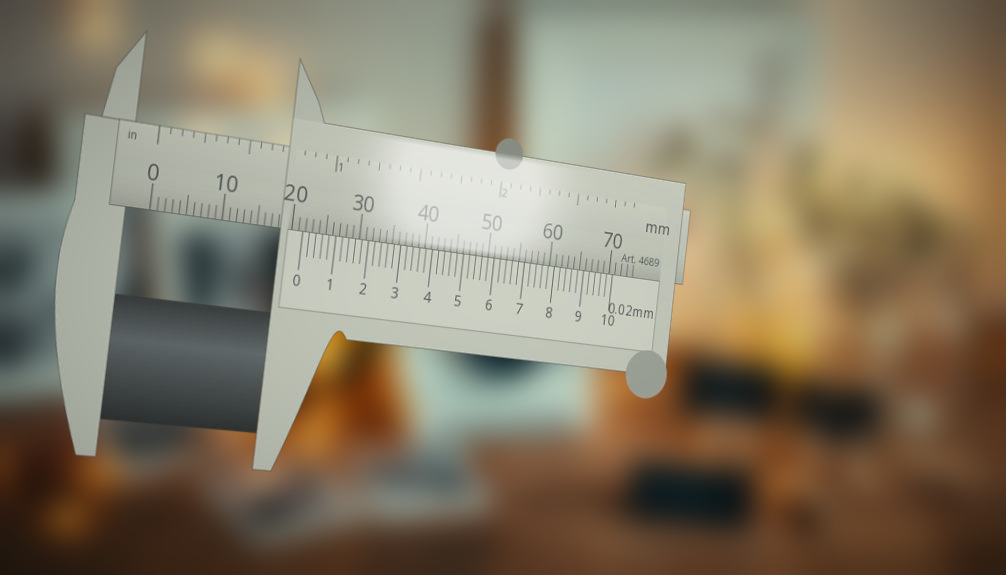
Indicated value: 21.6 mm
